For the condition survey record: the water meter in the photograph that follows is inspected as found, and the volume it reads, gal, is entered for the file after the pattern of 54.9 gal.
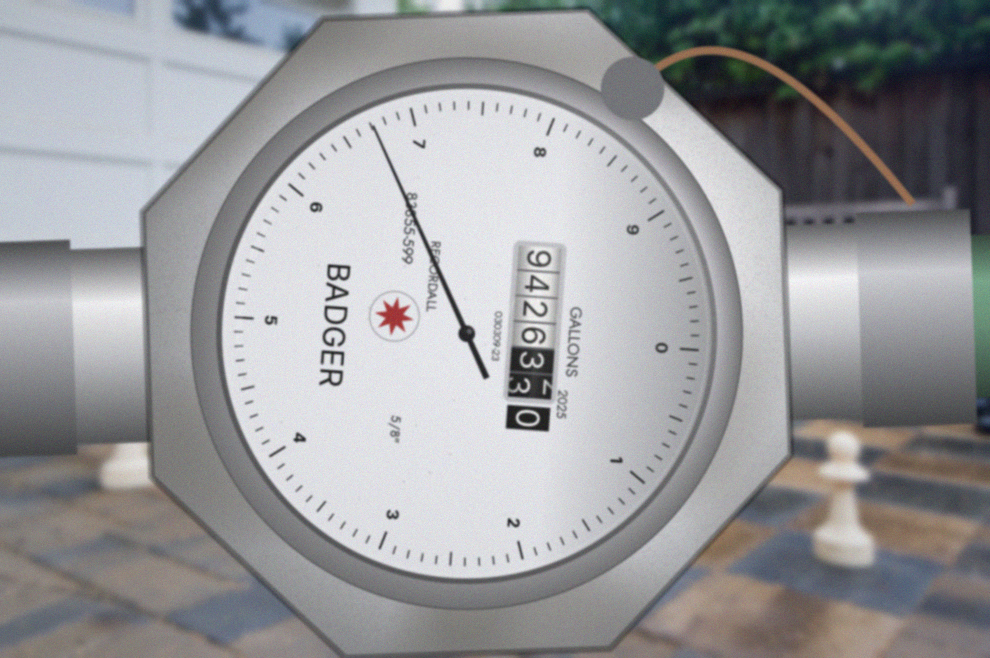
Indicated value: 9426326.7 gal
